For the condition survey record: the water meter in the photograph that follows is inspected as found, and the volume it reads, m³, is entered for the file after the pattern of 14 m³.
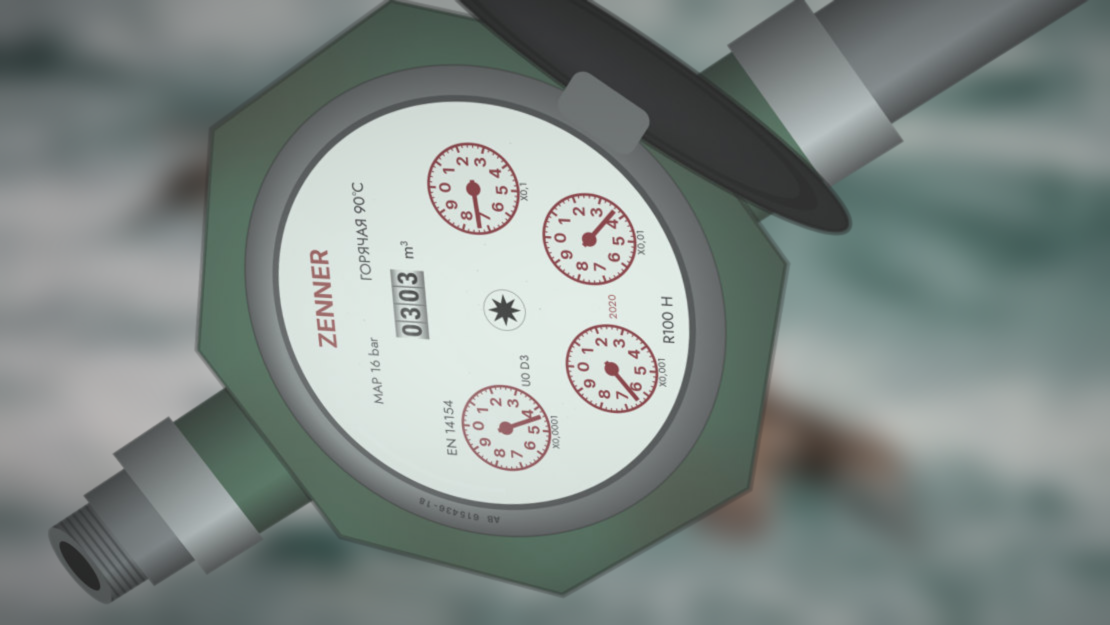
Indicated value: 303.7364 m³
